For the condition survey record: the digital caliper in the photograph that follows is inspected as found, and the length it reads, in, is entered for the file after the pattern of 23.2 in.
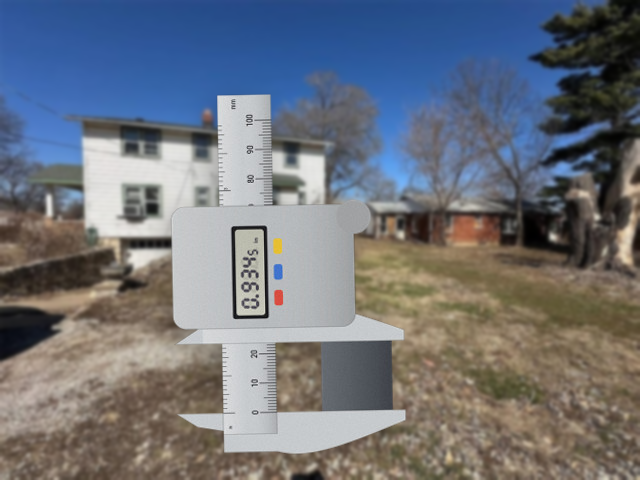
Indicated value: 0.9345 in
